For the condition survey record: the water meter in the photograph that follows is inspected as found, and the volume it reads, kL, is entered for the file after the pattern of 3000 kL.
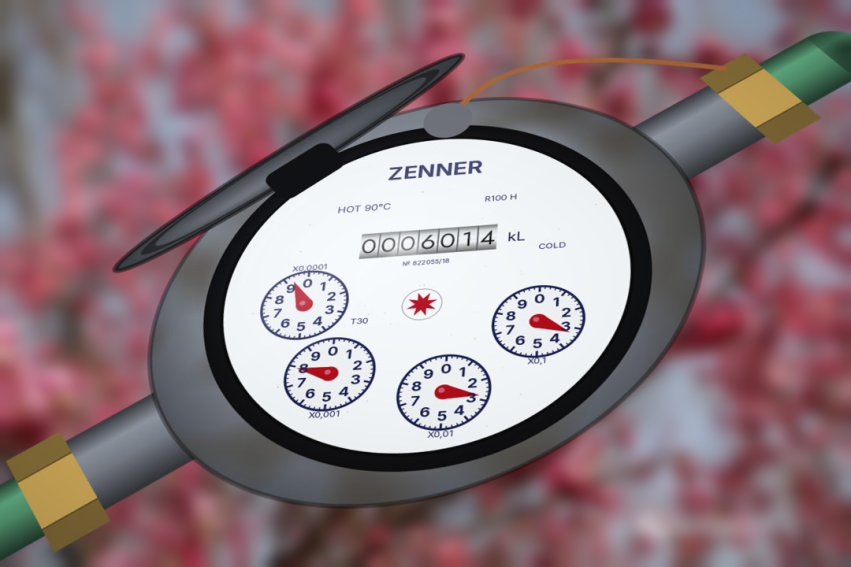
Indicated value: 6014.3279 kL
